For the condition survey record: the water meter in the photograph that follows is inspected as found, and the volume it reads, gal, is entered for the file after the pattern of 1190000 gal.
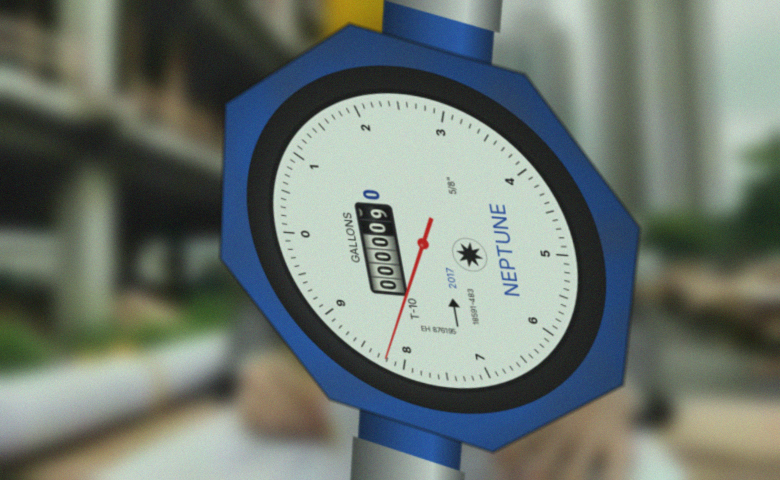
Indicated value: 88.2 gal
